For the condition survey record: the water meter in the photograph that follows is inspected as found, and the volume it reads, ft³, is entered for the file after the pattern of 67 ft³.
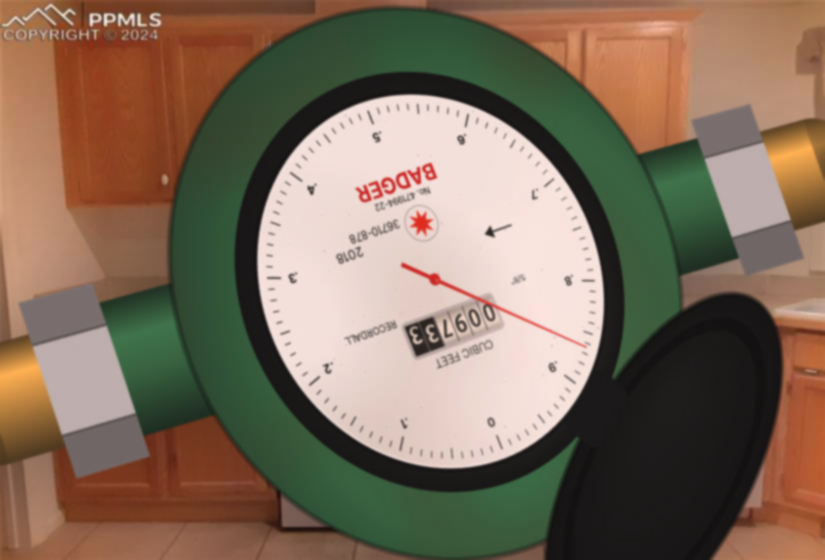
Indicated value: 9732.86 ft³
